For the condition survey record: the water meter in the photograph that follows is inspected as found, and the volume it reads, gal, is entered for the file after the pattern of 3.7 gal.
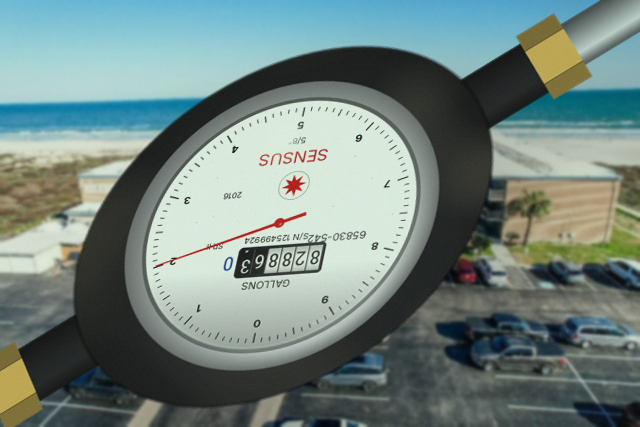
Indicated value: 8288632.0 gal
